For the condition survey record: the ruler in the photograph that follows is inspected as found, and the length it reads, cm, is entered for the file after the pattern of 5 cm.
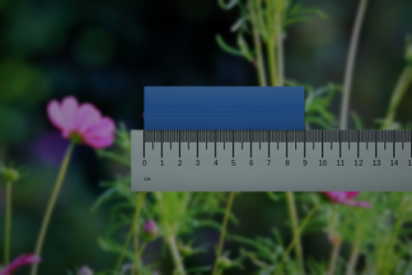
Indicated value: 9 cm
